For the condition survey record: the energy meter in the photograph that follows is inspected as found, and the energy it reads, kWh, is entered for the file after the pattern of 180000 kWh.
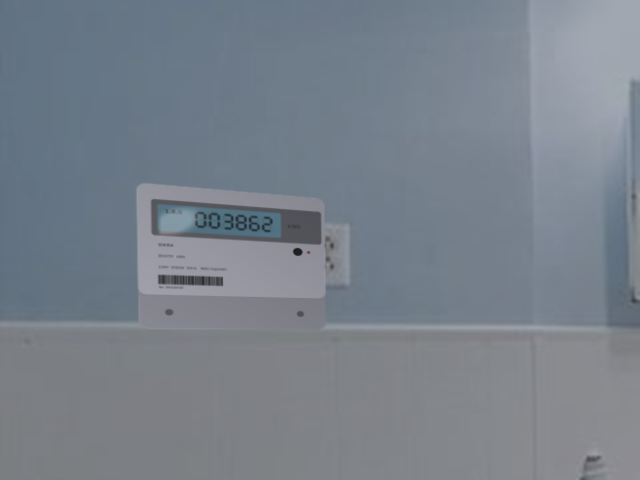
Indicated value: 3862 kWh
